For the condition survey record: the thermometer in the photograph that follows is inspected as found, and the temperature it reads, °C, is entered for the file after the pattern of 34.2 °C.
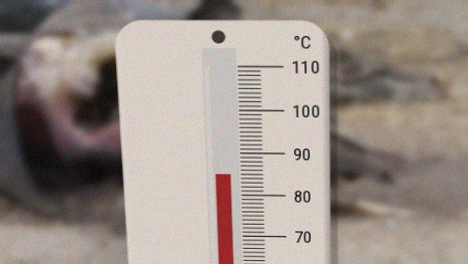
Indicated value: 85 °C
